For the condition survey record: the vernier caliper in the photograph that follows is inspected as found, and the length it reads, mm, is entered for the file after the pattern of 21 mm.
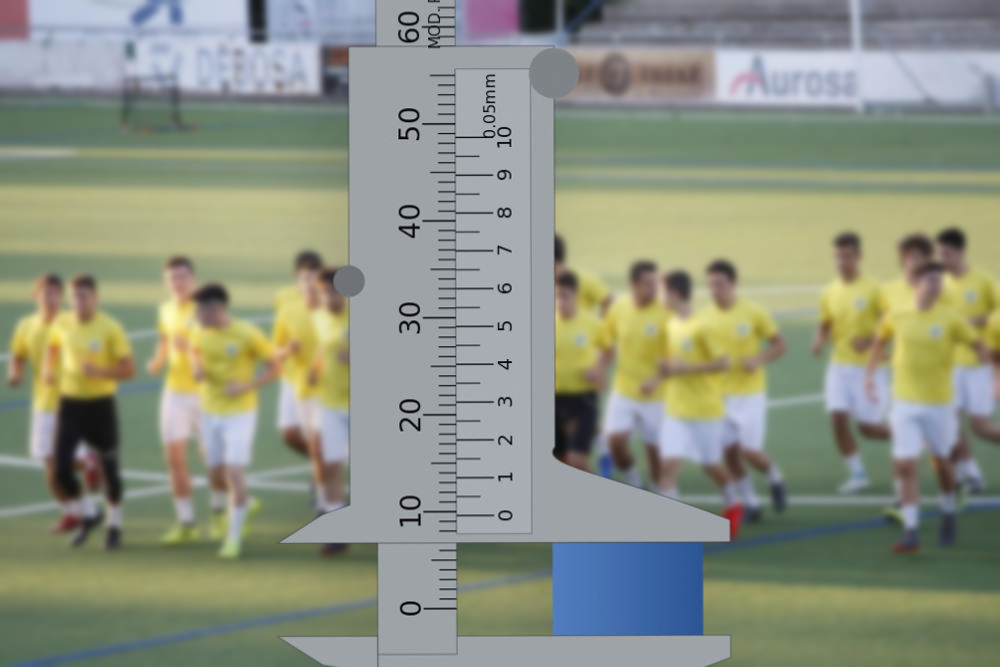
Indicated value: 9.6 mm
